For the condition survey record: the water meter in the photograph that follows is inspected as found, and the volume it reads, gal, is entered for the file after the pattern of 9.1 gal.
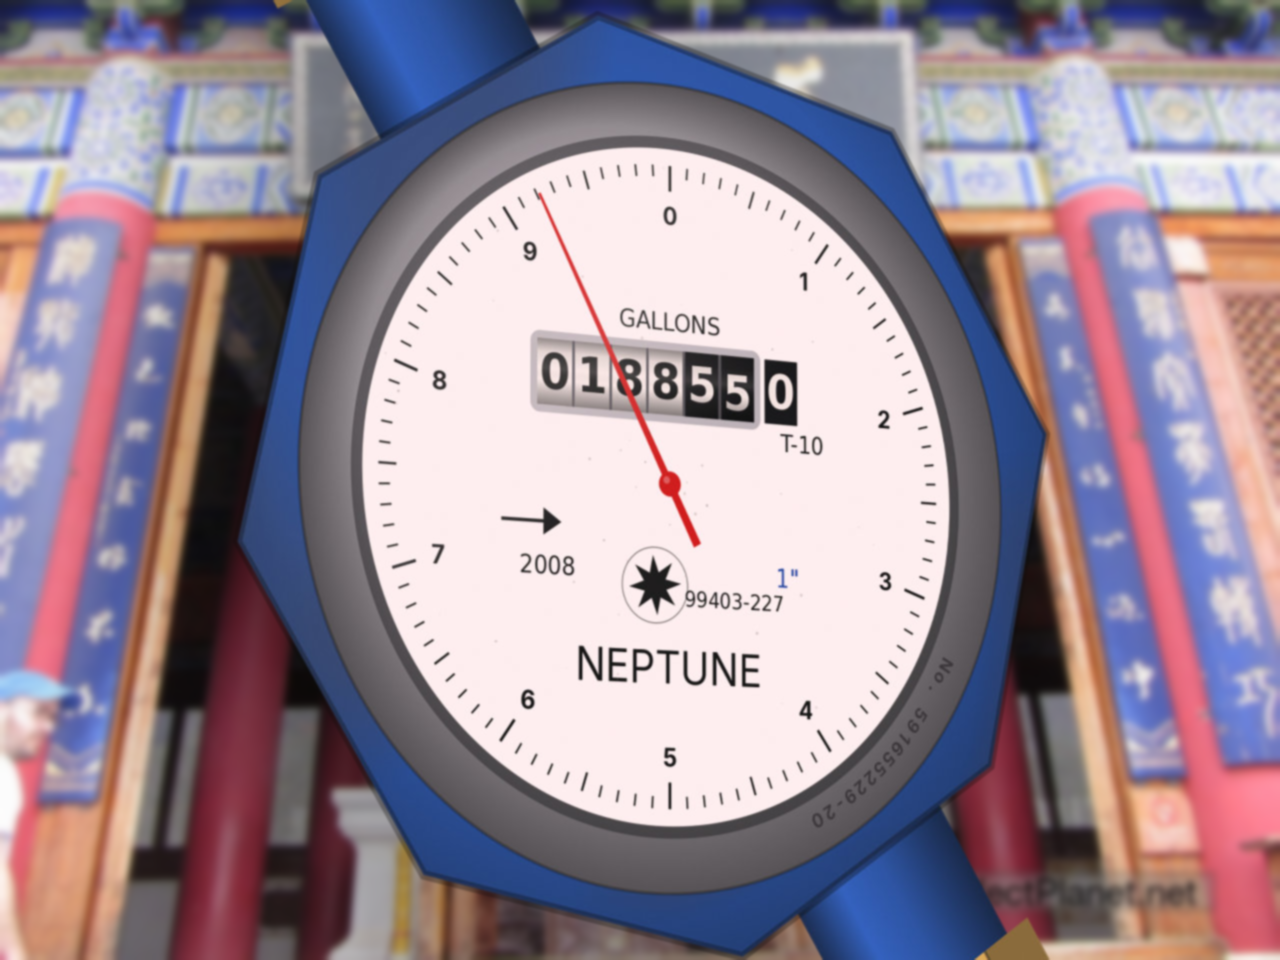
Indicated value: 188549.2 gal
